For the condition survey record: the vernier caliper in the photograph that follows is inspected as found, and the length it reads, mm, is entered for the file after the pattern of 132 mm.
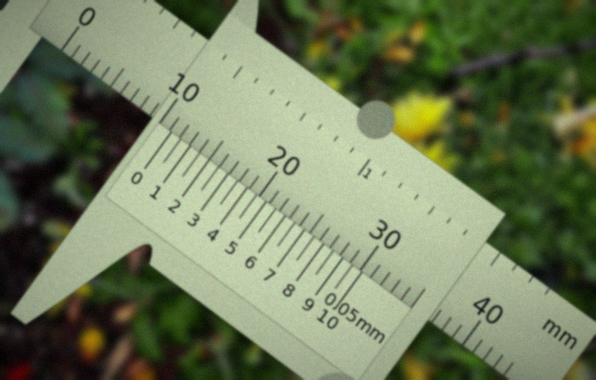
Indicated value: 11.2 mm
